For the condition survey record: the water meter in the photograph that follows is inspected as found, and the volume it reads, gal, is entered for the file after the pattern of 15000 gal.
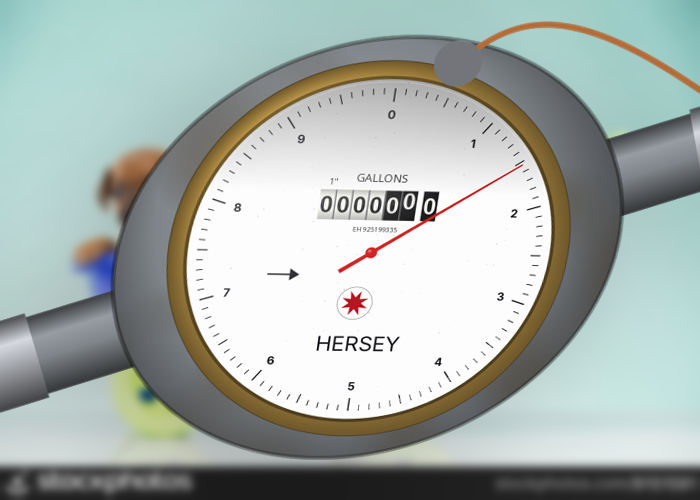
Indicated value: 1.5 gal
